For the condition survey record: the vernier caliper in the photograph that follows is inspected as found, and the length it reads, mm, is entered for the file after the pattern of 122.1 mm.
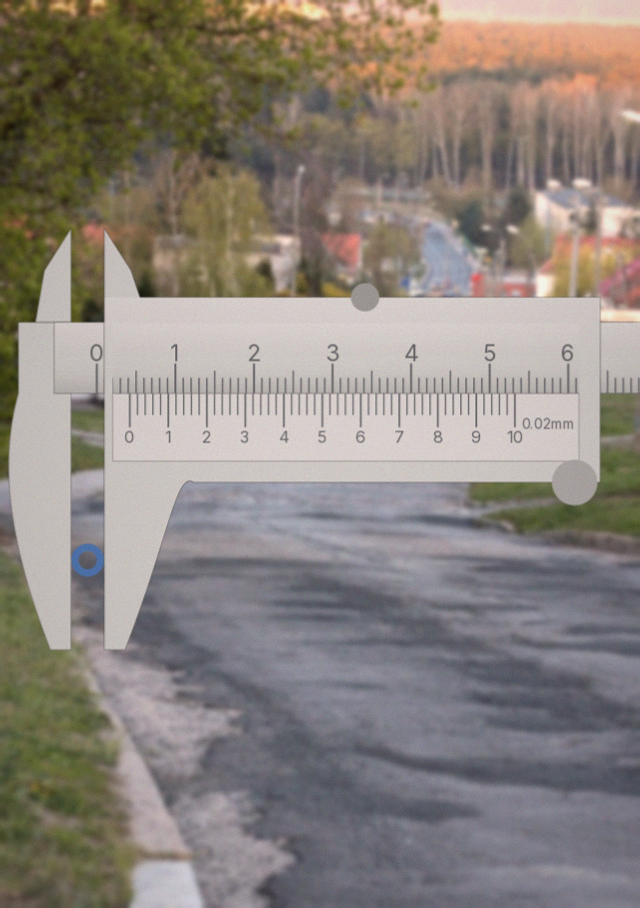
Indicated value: 4.2 mm
